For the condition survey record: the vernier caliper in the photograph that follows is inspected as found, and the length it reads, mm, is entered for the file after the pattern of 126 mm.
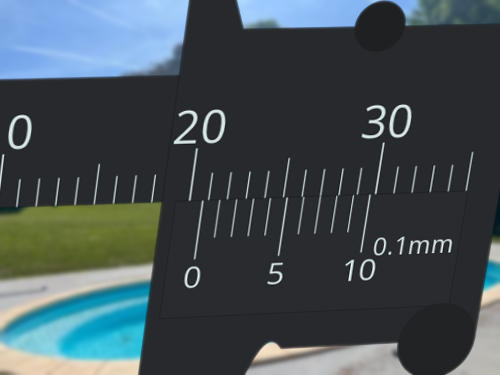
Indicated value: 20.7 mm
